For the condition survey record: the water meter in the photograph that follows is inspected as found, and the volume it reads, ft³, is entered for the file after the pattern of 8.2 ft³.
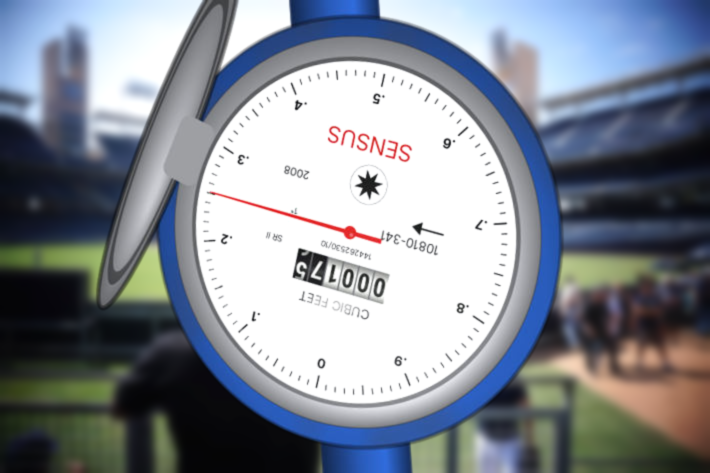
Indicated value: 175.25 ft³
